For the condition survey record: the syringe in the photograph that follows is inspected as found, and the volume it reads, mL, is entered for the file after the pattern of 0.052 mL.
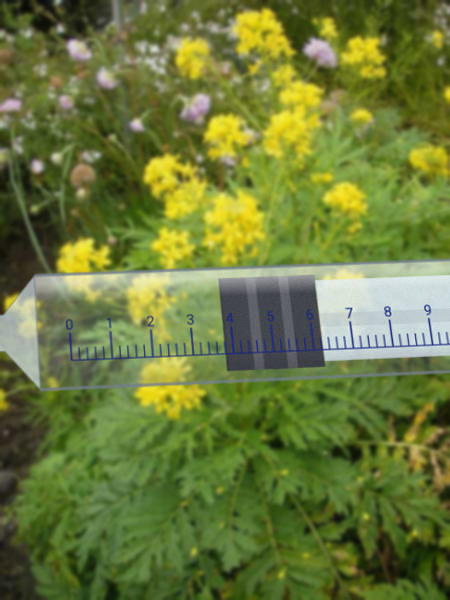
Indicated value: 3.8 mL
